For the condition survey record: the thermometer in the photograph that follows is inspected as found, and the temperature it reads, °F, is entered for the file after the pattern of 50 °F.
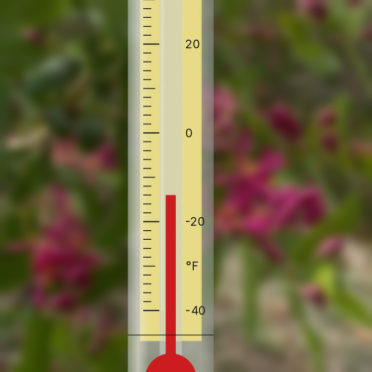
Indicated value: -14 °F
